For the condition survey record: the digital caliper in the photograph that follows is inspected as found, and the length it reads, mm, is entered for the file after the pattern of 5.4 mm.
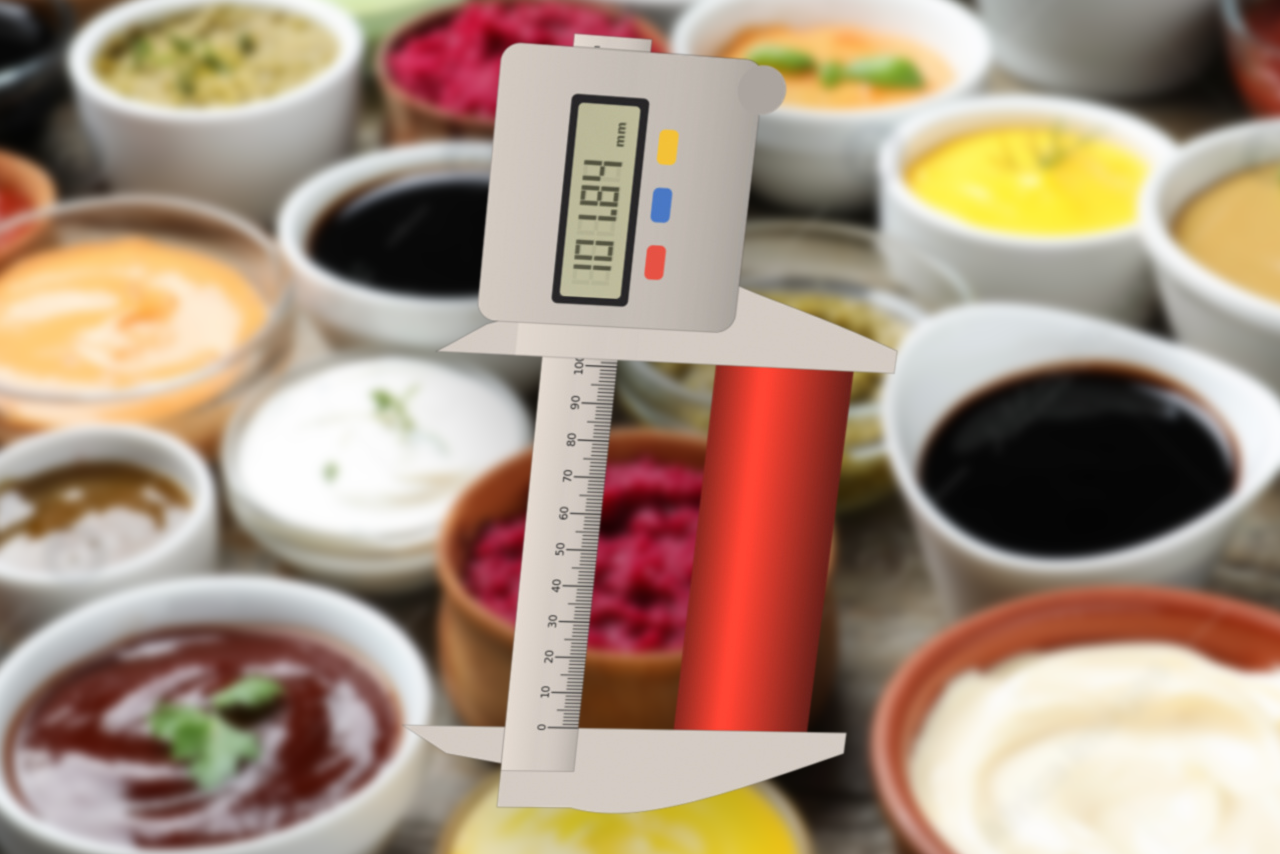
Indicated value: 101.84 mm
